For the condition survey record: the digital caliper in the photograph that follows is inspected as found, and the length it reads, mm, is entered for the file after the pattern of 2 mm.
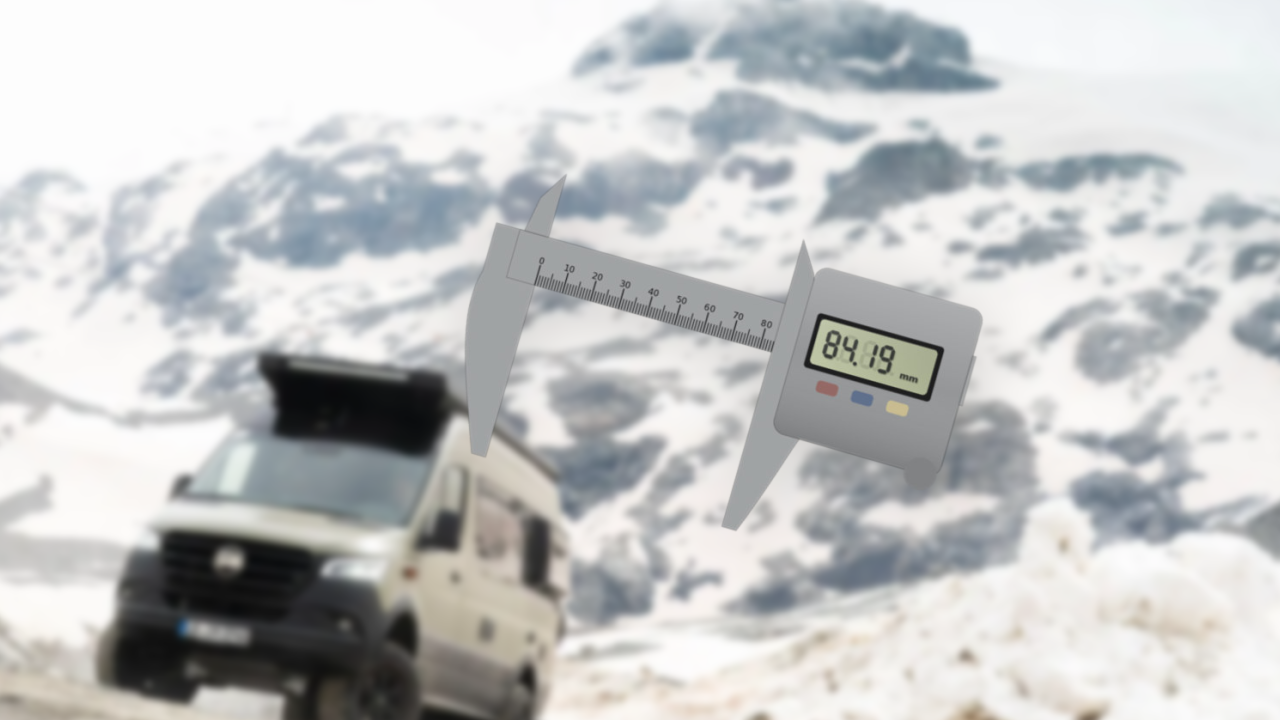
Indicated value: 84.19 mm
